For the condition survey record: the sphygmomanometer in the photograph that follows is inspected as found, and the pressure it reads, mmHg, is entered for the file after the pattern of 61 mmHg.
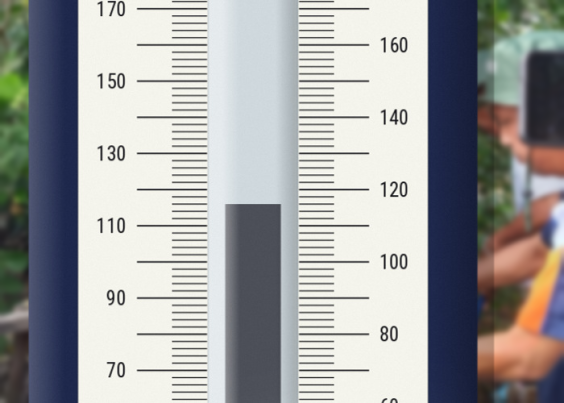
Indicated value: 116 mmHg
